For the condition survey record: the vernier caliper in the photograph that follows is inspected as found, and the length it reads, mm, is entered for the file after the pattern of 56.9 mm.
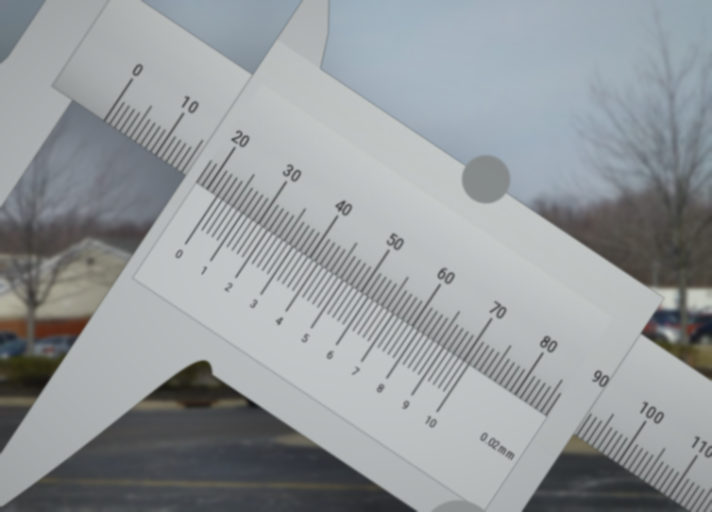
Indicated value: 22.0 mm
